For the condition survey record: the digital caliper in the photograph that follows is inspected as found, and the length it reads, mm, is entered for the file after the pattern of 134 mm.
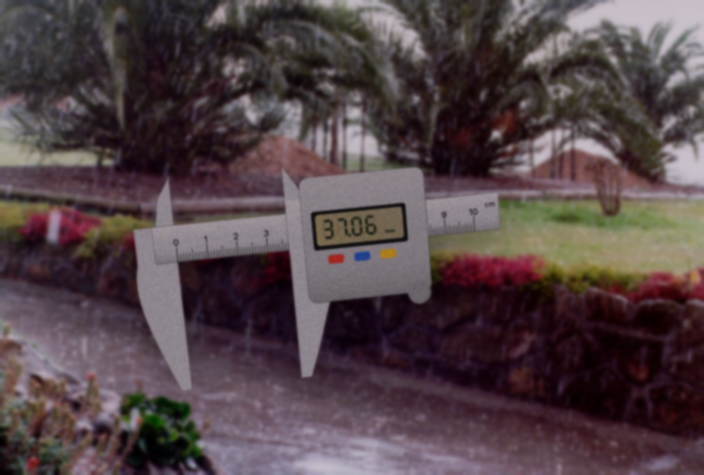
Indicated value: 37.06 mm
